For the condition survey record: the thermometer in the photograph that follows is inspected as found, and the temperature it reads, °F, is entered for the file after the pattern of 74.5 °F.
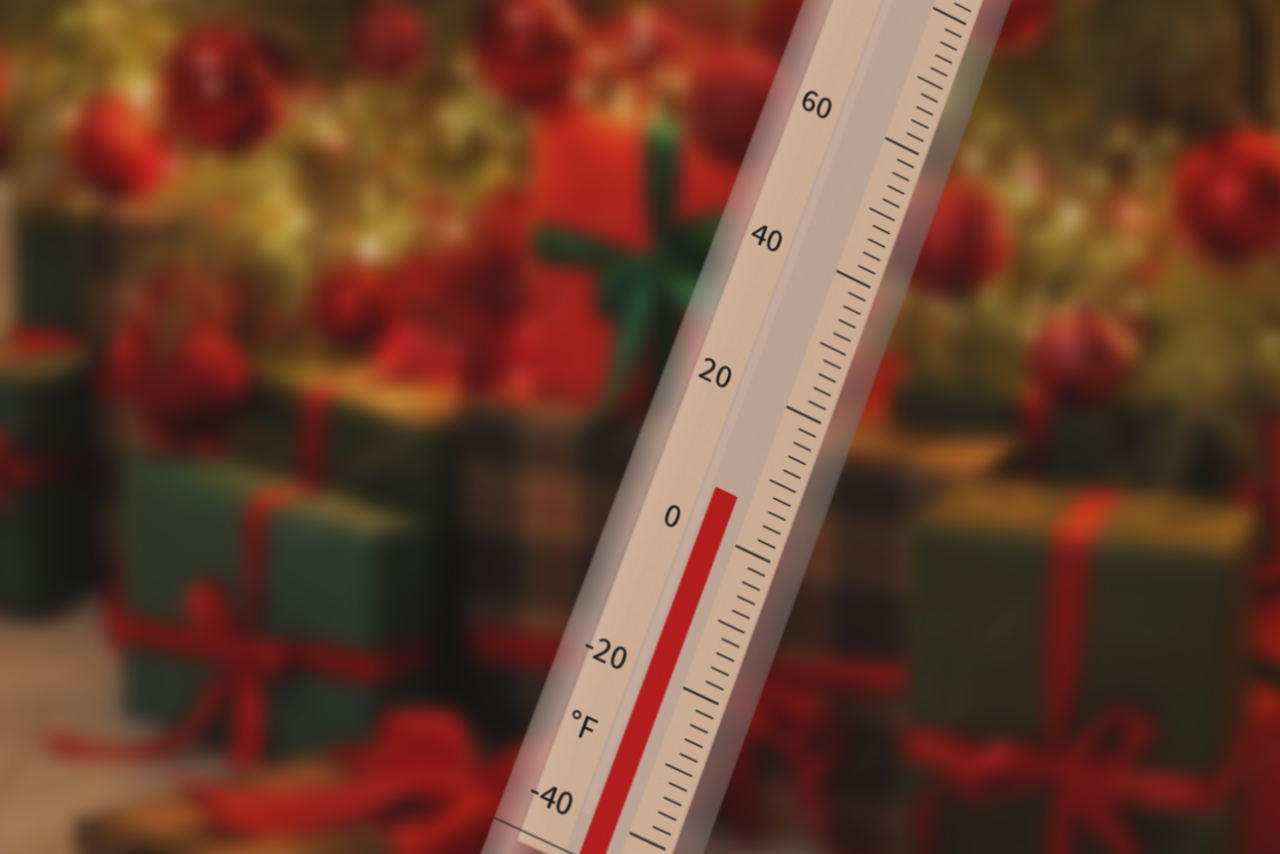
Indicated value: 6 °F
